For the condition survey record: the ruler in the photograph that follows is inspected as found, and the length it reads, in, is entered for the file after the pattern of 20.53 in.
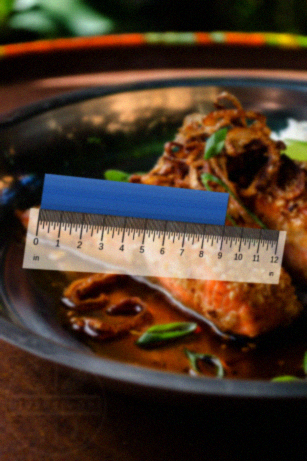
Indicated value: 9 in
